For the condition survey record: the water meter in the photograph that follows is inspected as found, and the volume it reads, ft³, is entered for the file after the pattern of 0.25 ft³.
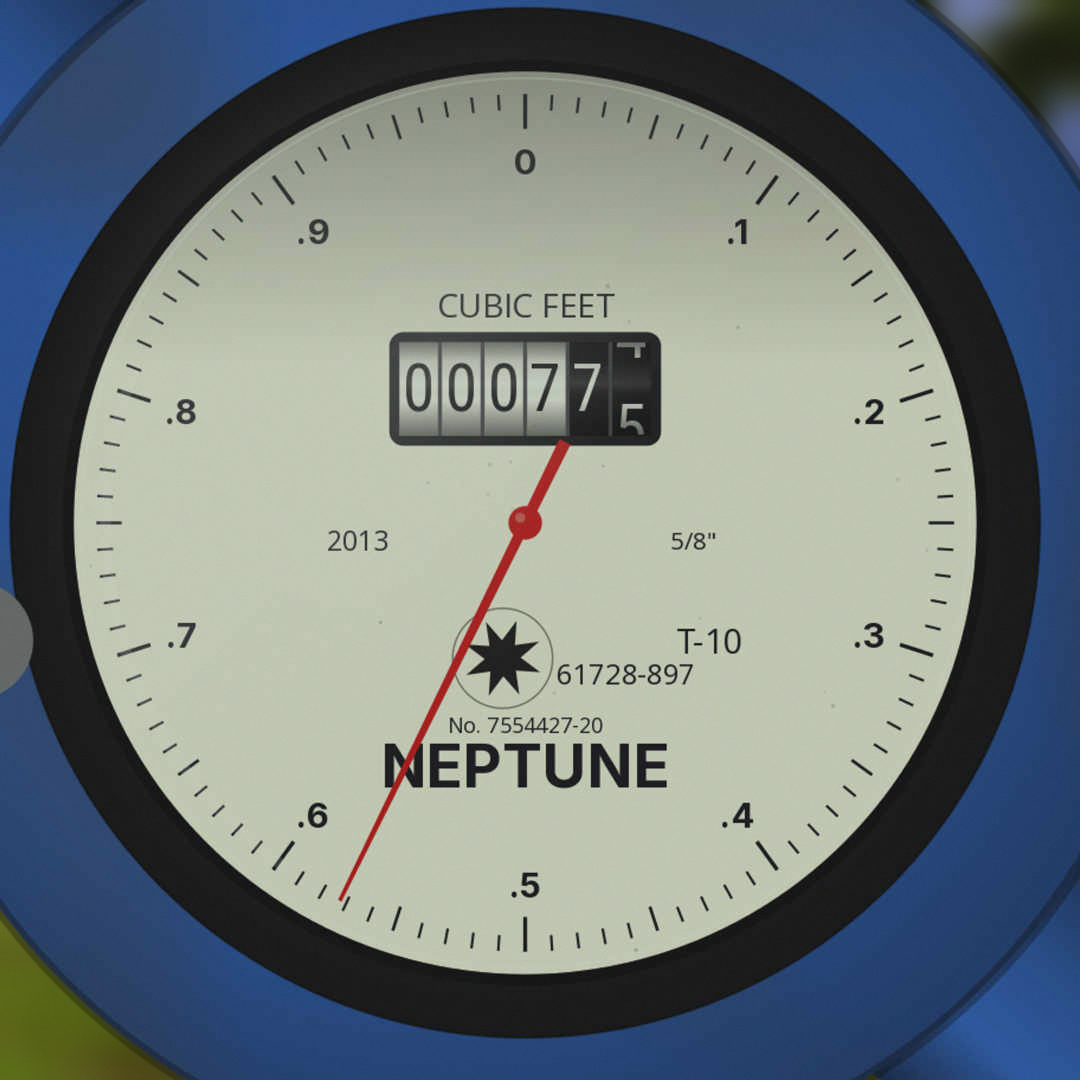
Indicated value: 774.57 ft³
